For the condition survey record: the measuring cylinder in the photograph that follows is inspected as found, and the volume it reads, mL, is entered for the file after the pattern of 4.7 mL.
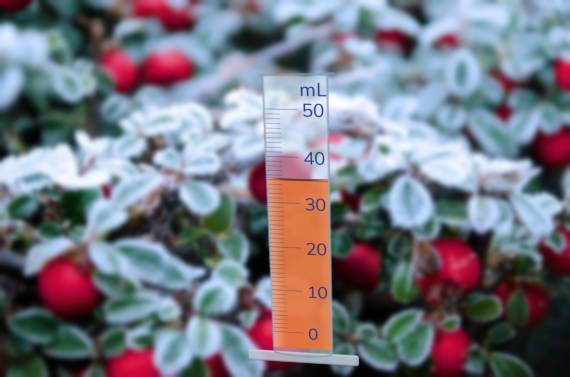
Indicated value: 35 mL
